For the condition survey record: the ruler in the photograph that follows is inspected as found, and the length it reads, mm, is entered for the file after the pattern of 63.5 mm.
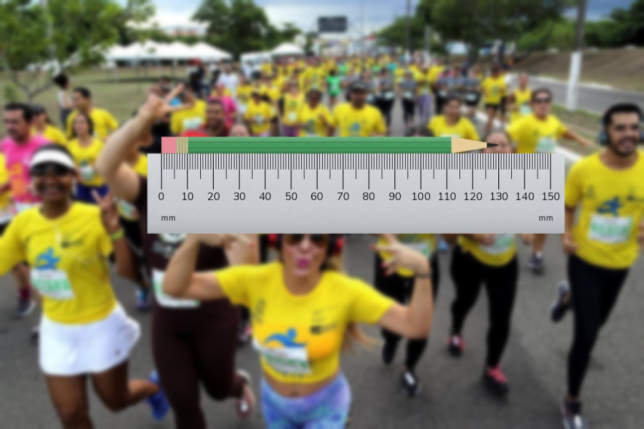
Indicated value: 130 mm
